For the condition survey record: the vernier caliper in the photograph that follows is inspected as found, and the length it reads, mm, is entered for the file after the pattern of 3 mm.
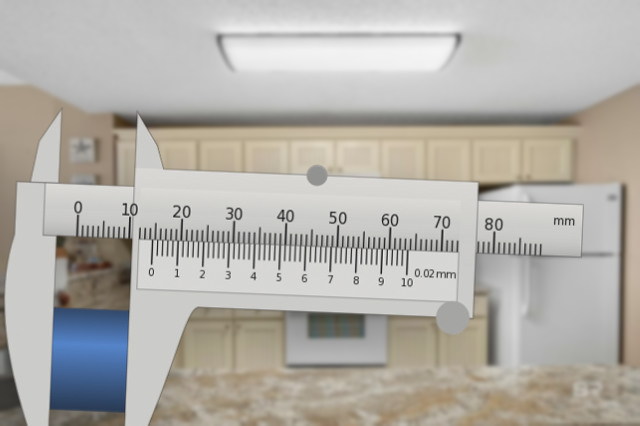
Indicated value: 14.5 mm
